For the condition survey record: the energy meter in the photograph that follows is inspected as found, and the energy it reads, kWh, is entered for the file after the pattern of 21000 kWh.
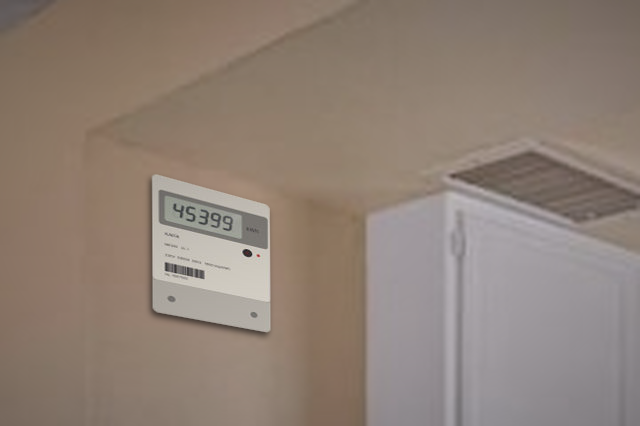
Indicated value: 45399 kWh
